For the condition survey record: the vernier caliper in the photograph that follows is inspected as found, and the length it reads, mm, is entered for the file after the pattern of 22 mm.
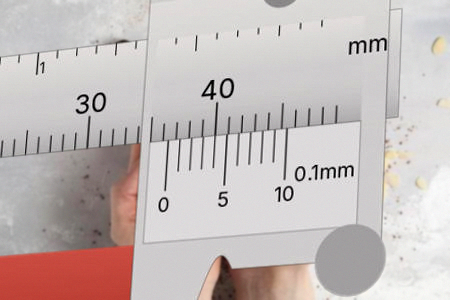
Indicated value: 36.4 mm
